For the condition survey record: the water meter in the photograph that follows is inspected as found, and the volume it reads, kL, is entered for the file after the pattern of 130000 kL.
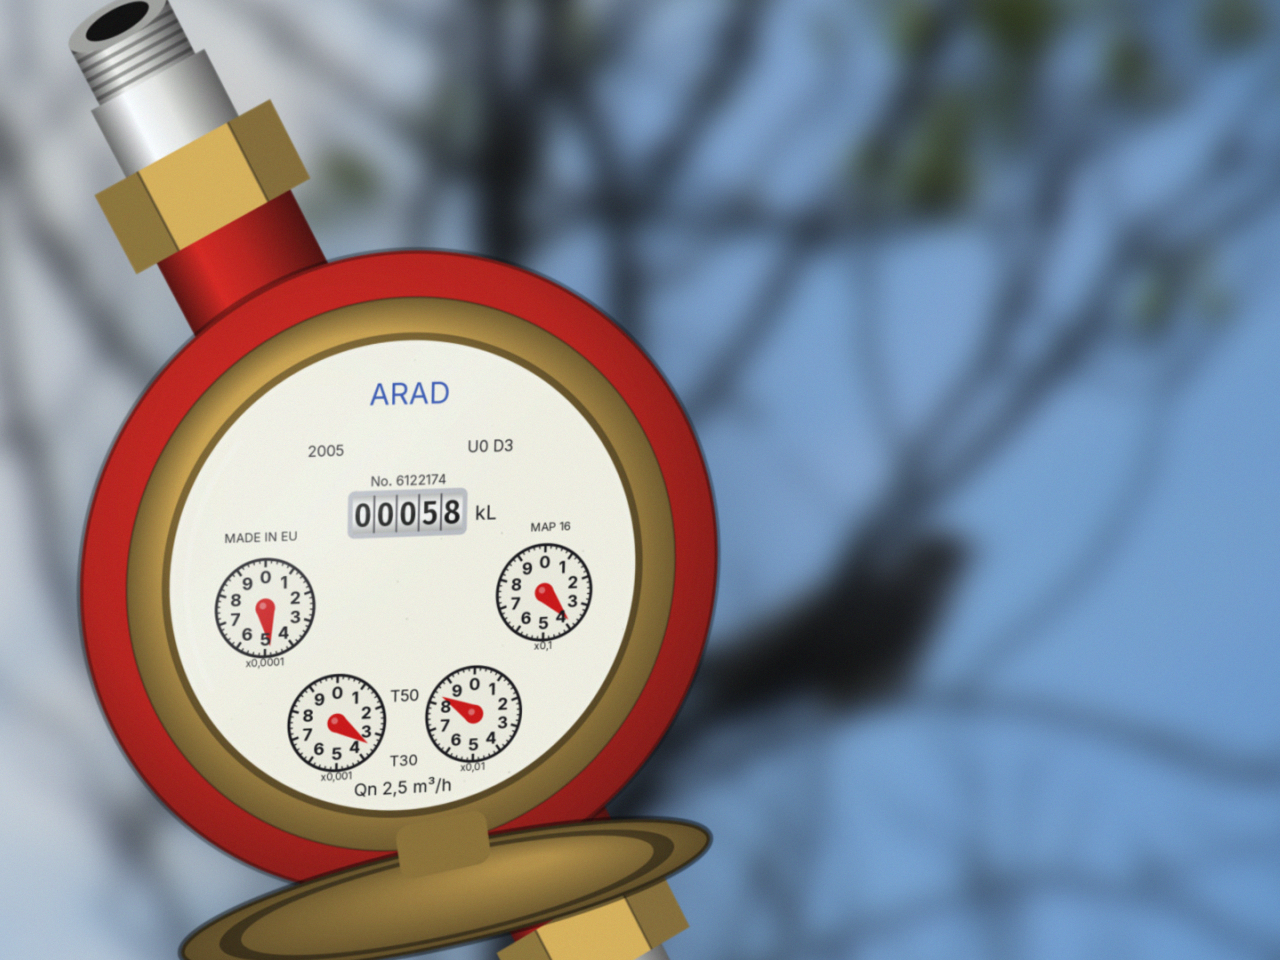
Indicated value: 58.3834 kL
